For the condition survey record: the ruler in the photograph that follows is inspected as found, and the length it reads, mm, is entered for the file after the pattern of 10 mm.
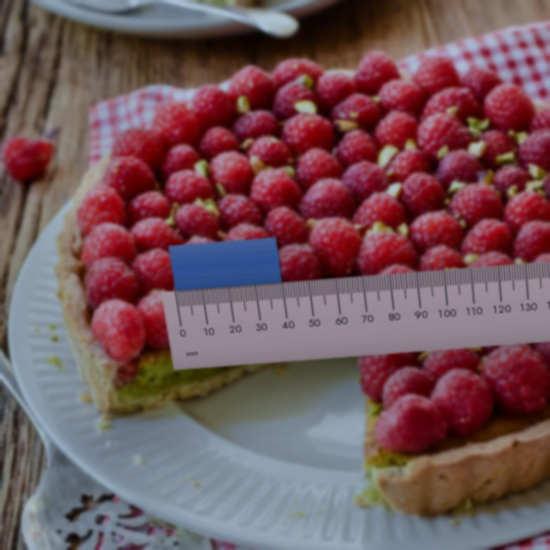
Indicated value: 40 mm
